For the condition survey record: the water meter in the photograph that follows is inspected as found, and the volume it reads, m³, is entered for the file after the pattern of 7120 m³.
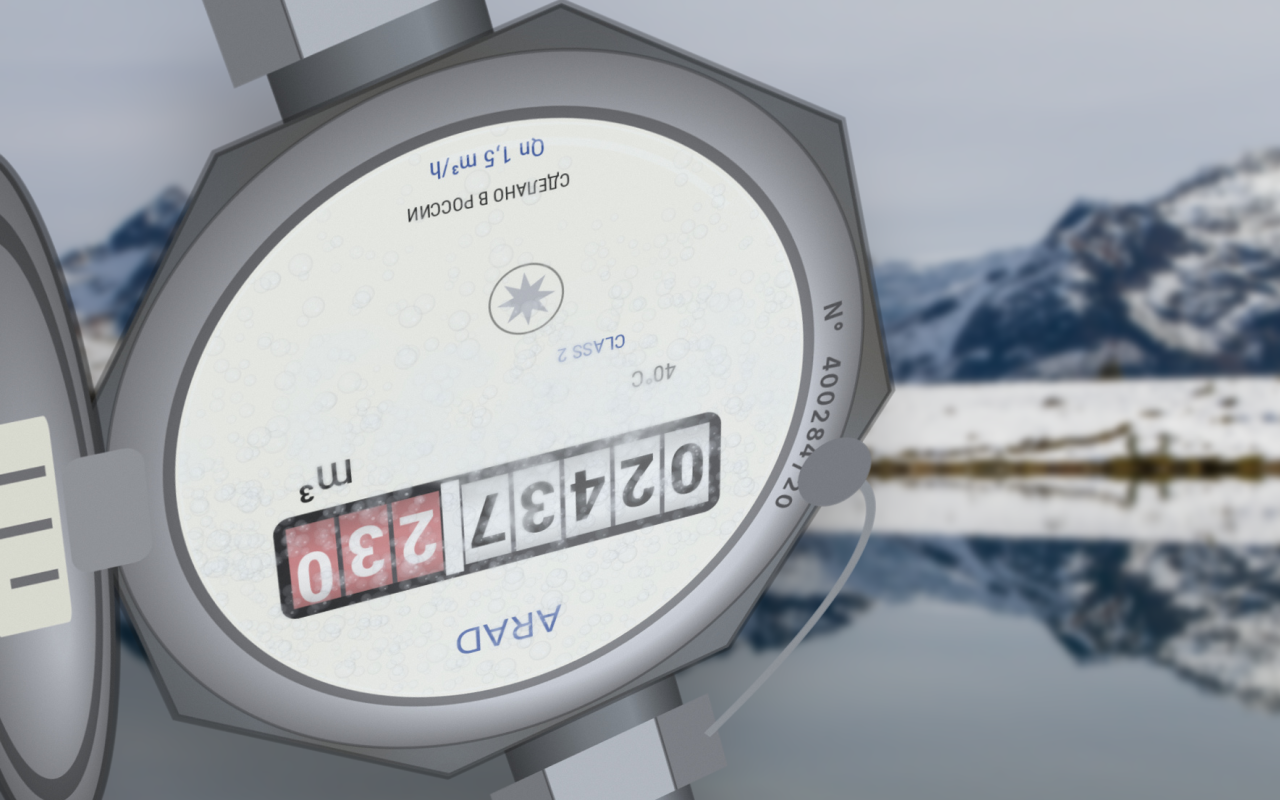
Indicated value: 2437.230 m³
